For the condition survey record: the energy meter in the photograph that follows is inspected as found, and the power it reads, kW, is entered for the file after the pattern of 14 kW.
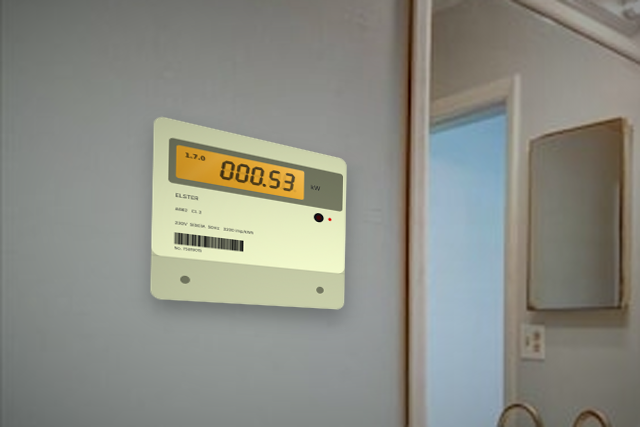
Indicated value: 0.53 kW
